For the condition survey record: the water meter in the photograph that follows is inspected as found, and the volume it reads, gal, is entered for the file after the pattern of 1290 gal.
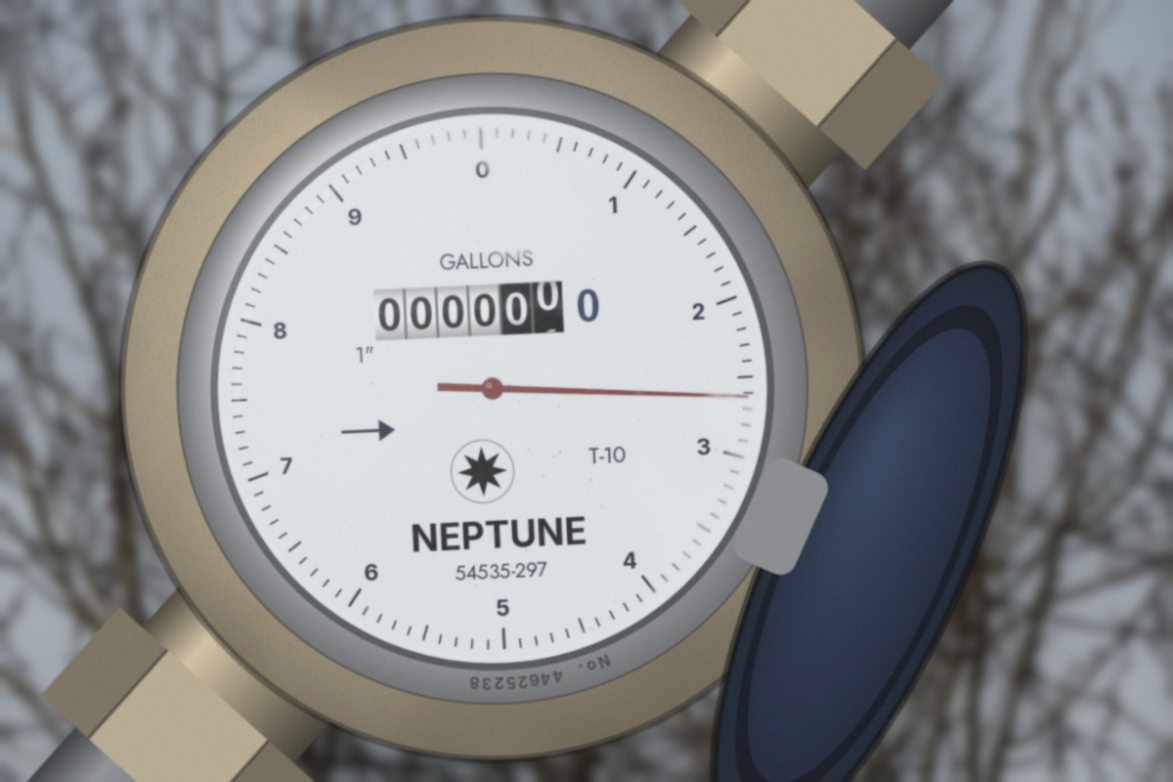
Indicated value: 2.6 gal
